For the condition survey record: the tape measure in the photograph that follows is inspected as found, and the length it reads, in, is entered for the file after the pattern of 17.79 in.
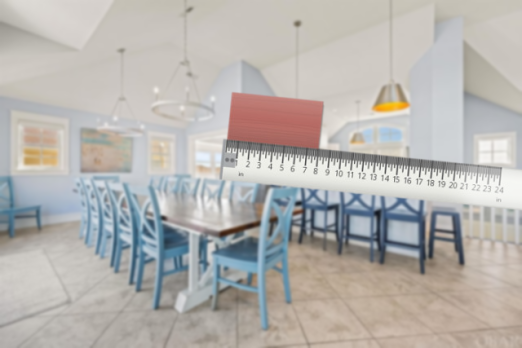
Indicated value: 8 in
